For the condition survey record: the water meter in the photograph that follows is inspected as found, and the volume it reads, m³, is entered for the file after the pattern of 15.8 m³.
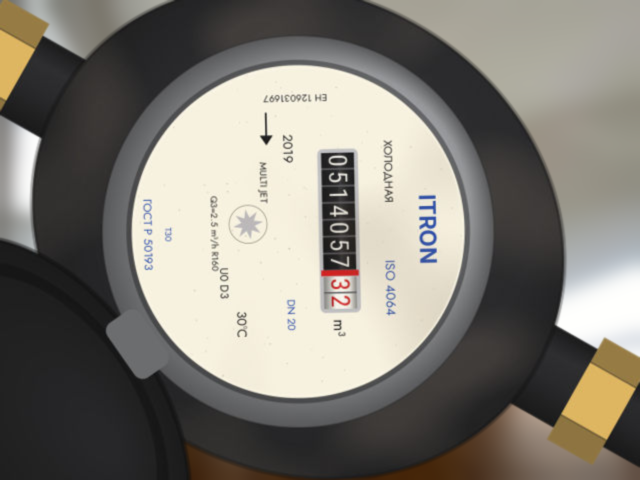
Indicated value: 514057.32 m³
